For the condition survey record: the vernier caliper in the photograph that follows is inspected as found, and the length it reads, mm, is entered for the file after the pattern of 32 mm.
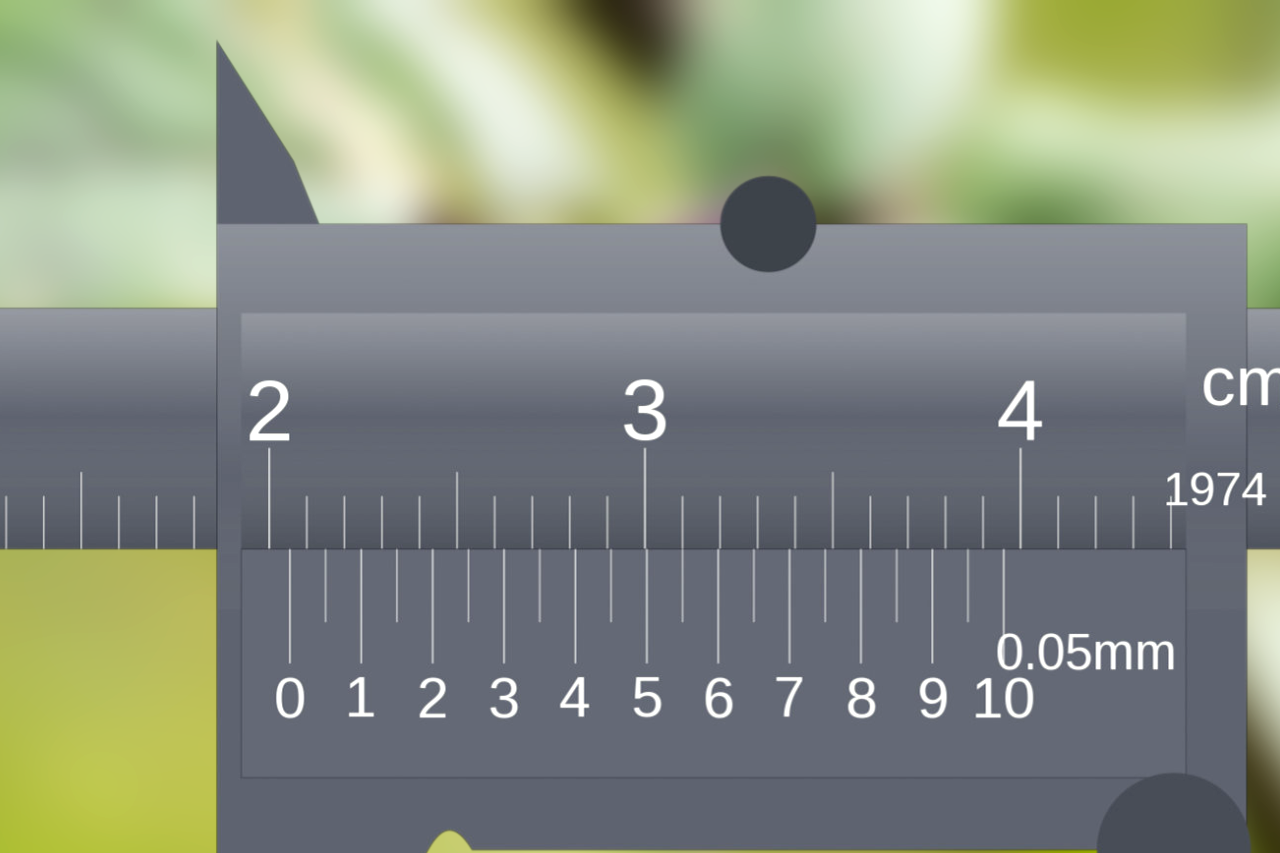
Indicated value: 20.55 mm
